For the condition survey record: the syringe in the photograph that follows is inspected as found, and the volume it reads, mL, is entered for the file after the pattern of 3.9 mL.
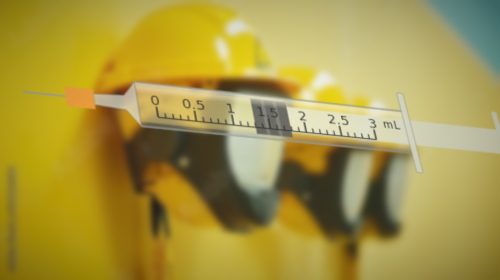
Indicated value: 1.3 mL
